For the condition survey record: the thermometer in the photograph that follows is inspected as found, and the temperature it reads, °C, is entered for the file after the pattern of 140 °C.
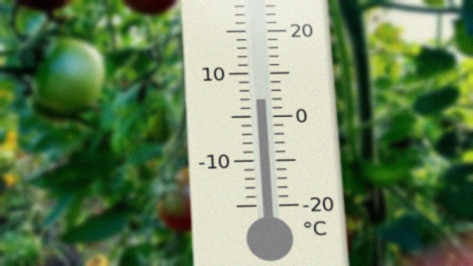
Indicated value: 4 °C
